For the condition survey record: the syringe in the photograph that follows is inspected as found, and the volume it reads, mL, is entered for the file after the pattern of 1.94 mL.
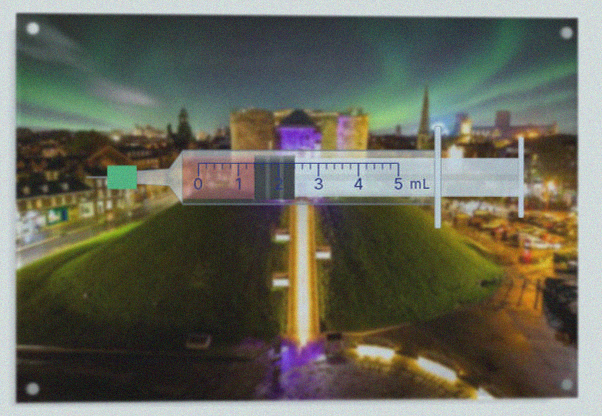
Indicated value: 1.4 mL
